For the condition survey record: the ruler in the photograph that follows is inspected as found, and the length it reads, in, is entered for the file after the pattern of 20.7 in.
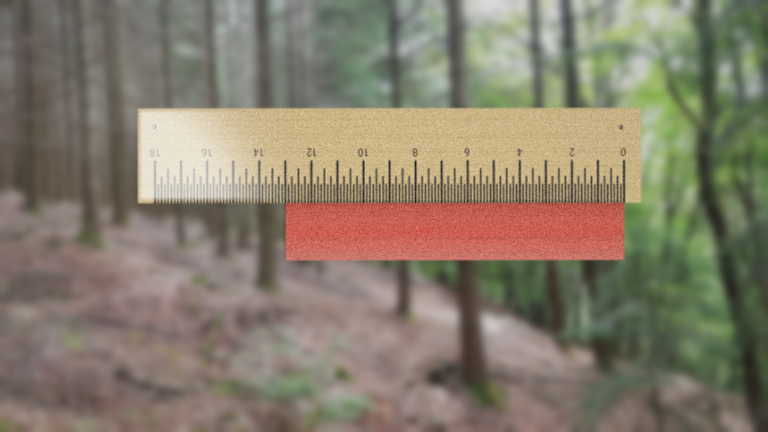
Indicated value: 13 in
